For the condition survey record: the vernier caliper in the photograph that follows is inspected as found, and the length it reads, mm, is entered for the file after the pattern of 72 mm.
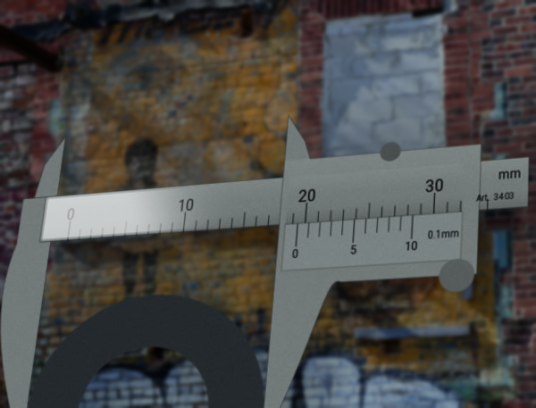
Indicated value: 19.4 mm
